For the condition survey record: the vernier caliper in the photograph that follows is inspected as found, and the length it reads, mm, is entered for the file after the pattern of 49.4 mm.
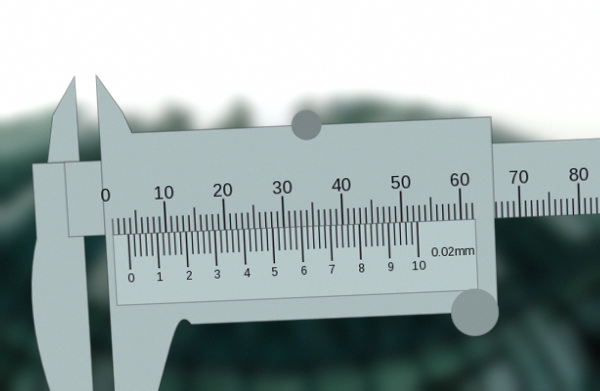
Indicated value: 3.6 mm
